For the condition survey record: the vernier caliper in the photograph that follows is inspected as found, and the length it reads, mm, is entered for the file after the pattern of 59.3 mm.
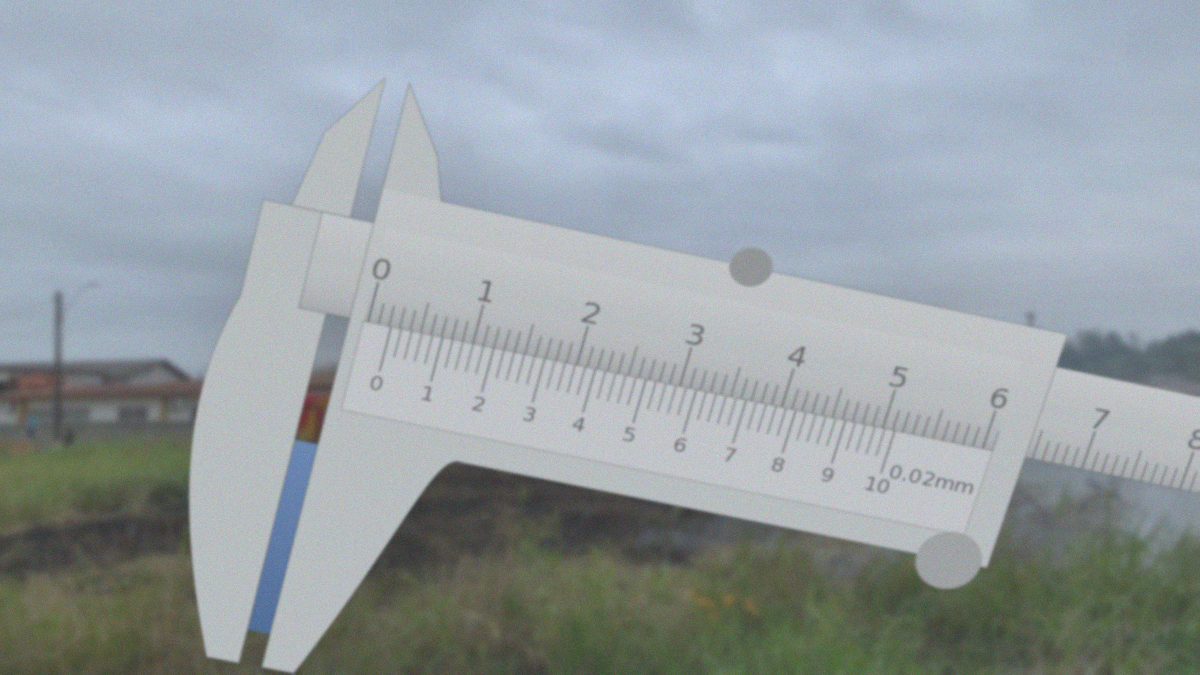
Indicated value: 2.2 mm
